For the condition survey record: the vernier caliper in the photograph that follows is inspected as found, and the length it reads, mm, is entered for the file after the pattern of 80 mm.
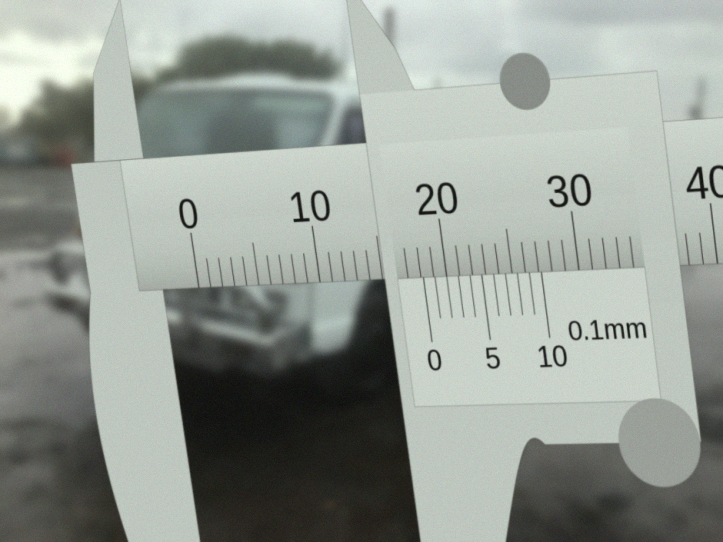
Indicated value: 18.2 mm
